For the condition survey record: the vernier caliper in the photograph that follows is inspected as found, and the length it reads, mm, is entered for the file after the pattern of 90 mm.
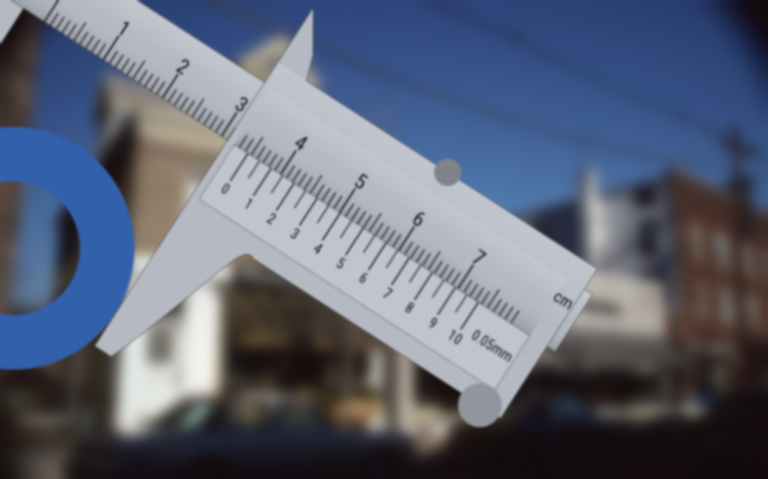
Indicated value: 34.5 mm
